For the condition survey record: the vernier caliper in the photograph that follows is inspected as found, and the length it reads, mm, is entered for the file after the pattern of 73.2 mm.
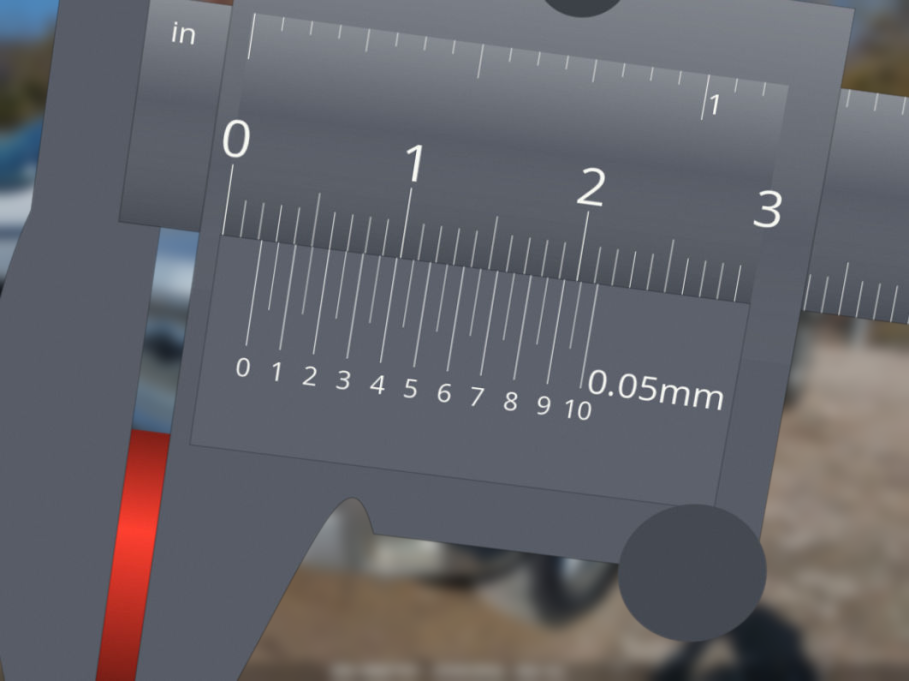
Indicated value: 2.2 mm
